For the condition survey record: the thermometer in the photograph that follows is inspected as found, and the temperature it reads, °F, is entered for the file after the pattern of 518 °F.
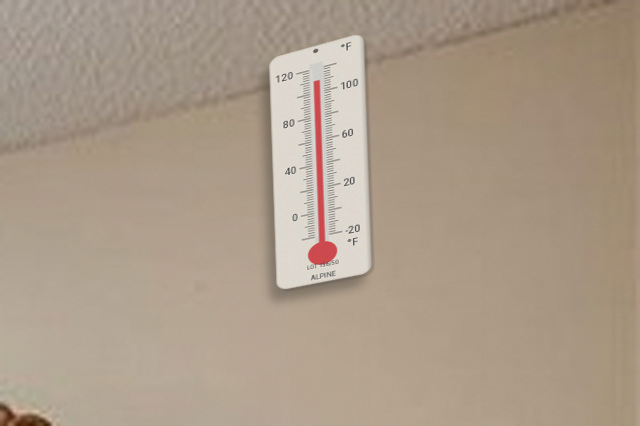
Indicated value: 110 °F
